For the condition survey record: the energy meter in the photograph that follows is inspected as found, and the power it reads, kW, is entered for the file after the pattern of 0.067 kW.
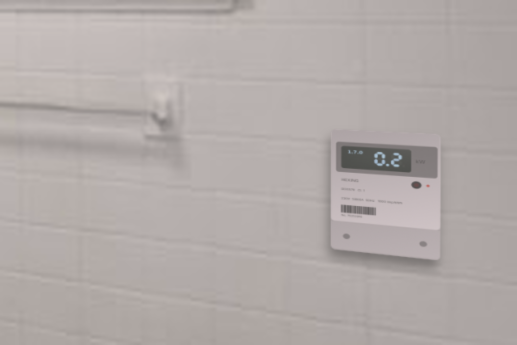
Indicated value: 0.2 kW
